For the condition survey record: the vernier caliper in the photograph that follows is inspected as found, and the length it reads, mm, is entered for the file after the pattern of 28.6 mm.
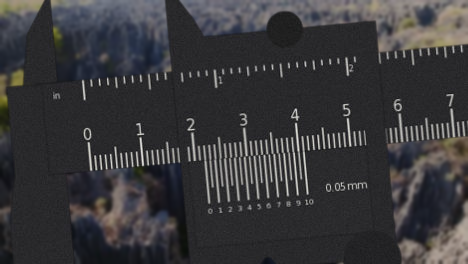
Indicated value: 22.0 mm
